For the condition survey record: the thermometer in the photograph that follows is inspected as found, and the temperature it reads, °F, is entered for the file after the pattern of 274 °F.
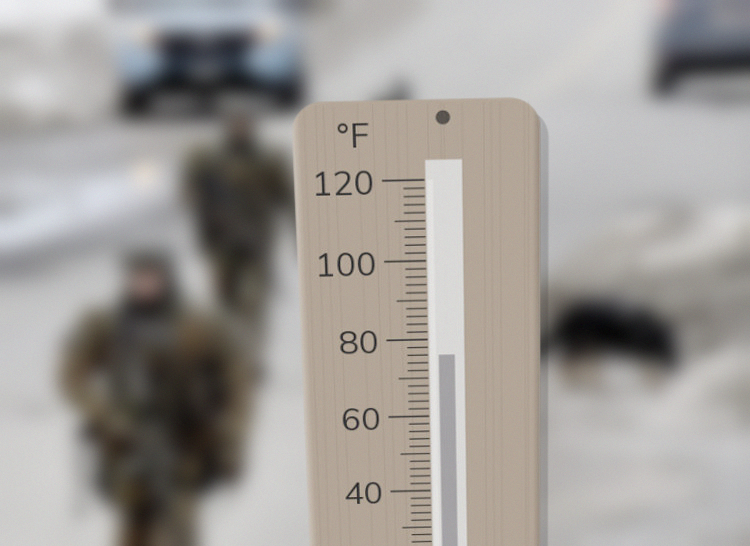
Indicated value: 76 °F
